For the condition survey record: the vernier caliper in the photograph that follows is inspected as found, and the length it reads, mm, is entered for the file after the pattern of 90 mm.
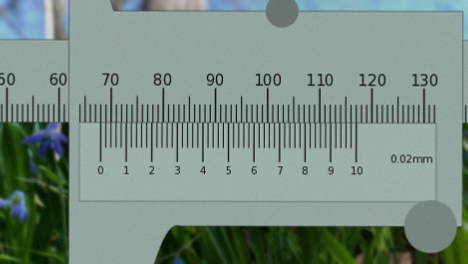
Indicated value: 68.0 mm
